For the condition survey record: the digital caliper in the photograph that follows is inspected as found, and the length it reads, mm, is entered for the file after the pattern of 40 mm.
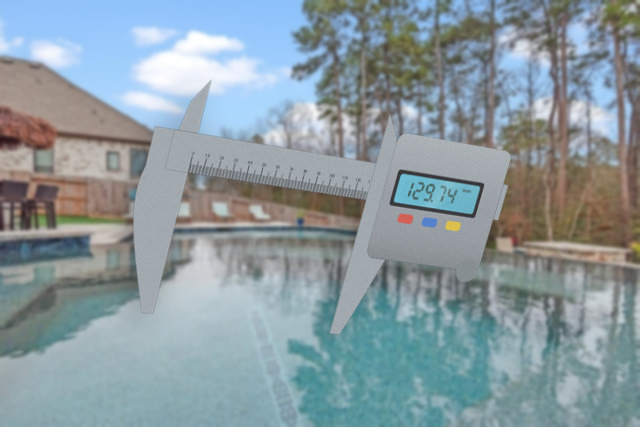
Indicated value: 129.74 mm
